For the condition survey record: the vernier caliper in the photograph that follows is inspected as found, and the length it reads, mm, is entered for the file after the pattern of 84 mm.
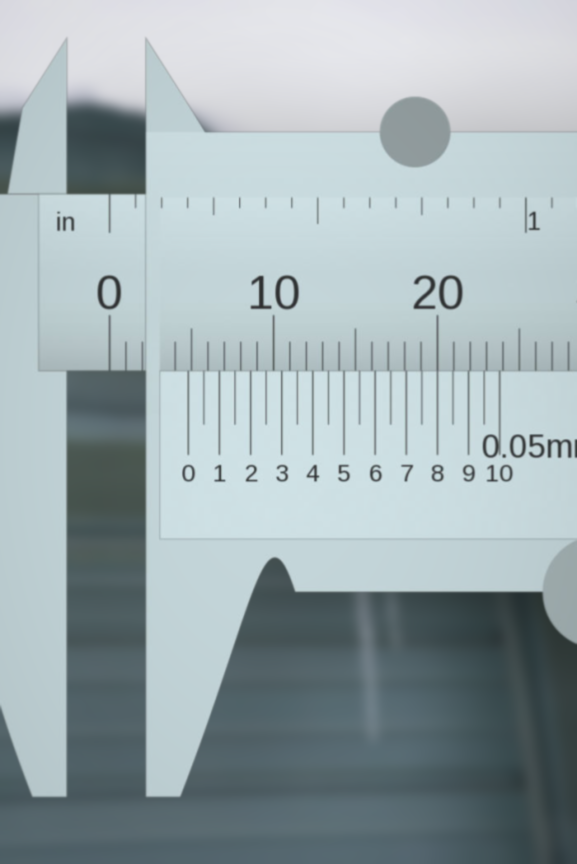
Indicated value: 4.8 mm
